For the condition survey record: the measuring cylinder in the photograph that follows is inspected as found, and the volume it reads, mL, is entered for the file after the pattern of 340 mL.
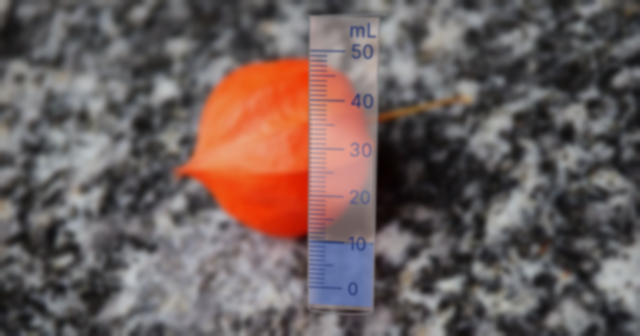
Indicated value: 10 mL
